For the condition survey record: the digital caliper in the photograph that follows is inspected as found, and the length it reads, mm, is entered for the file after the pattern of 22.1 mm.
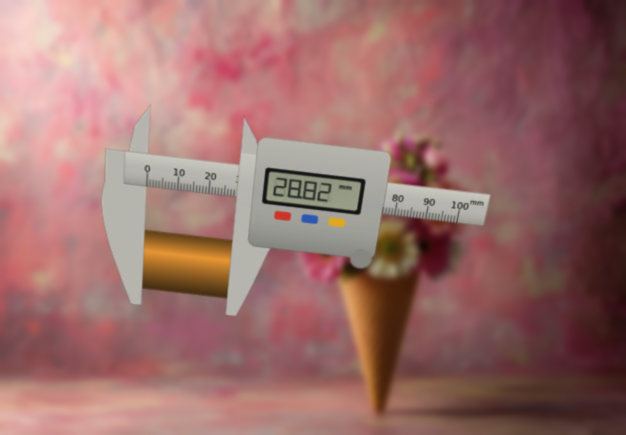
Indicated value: 28.82 mm
